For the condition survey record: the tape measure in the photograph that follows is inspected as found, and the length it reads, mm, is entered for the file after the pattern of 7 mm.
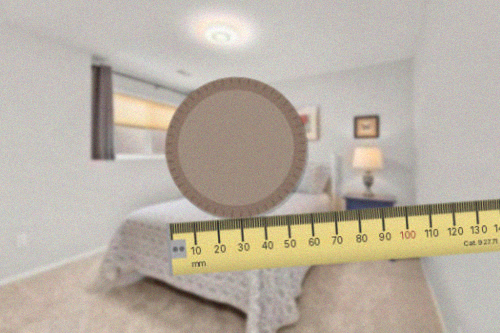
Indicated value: 60 mm
